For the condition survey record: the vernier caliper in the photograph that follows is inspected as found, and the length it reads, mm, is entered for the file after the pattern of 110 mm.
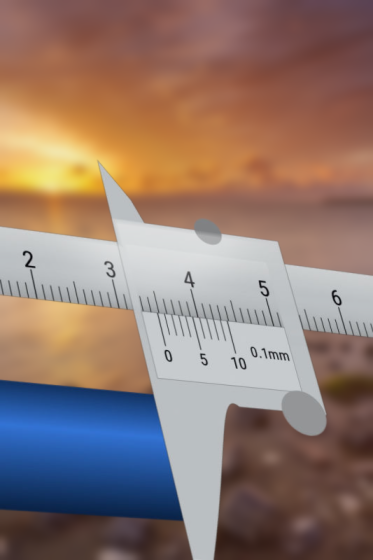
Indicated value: 34.8 mm
